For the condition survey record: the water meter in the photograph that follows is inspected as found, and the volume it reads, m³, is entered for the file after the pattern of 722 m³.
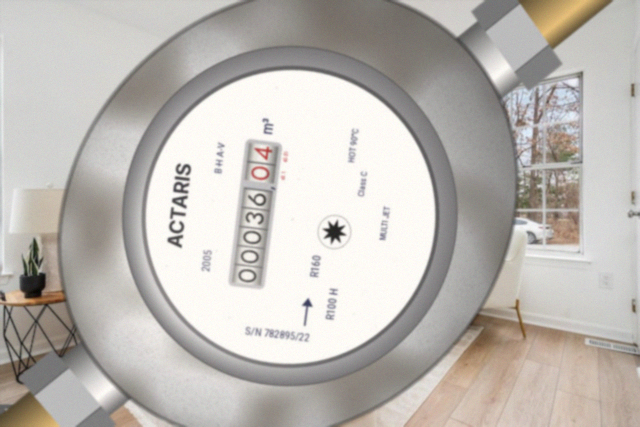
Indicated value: 36.04 m³
